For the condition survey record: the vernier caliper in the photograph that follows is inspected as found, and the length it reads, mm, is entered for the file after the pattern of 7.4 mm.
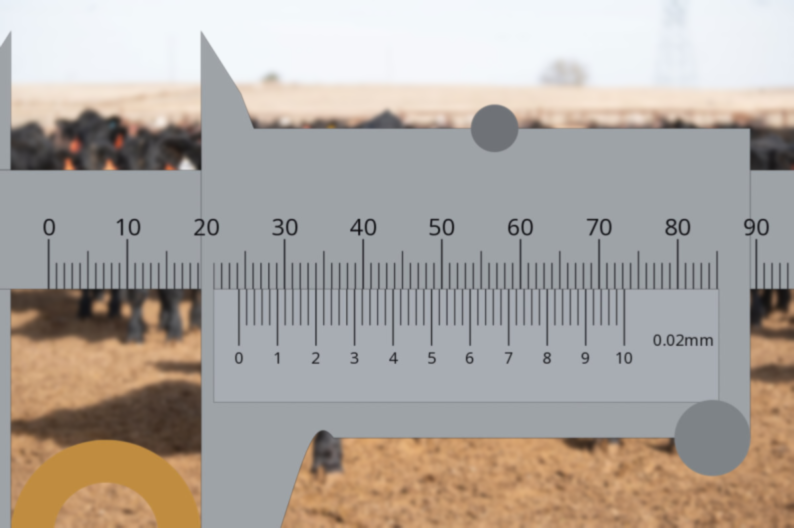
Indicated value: 24.2 mm
